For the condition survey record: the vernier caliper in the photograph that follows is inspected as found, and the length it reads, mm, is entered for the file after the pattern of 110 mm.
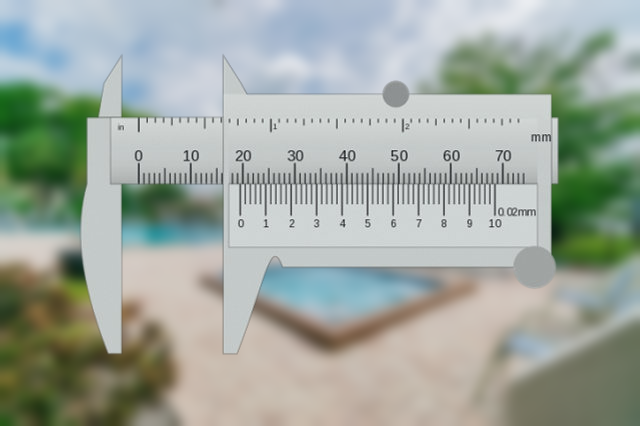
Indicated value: 19.5 mm
